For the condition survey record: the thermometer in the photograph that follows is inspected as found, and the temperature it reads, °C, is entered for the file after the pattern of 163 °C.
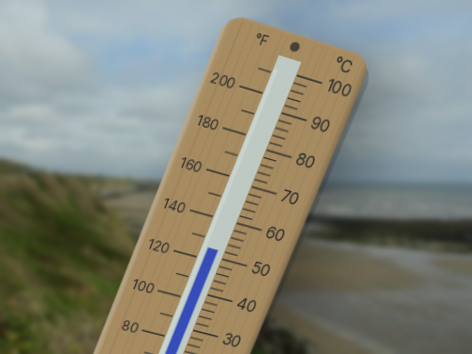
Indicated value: 52 °C
